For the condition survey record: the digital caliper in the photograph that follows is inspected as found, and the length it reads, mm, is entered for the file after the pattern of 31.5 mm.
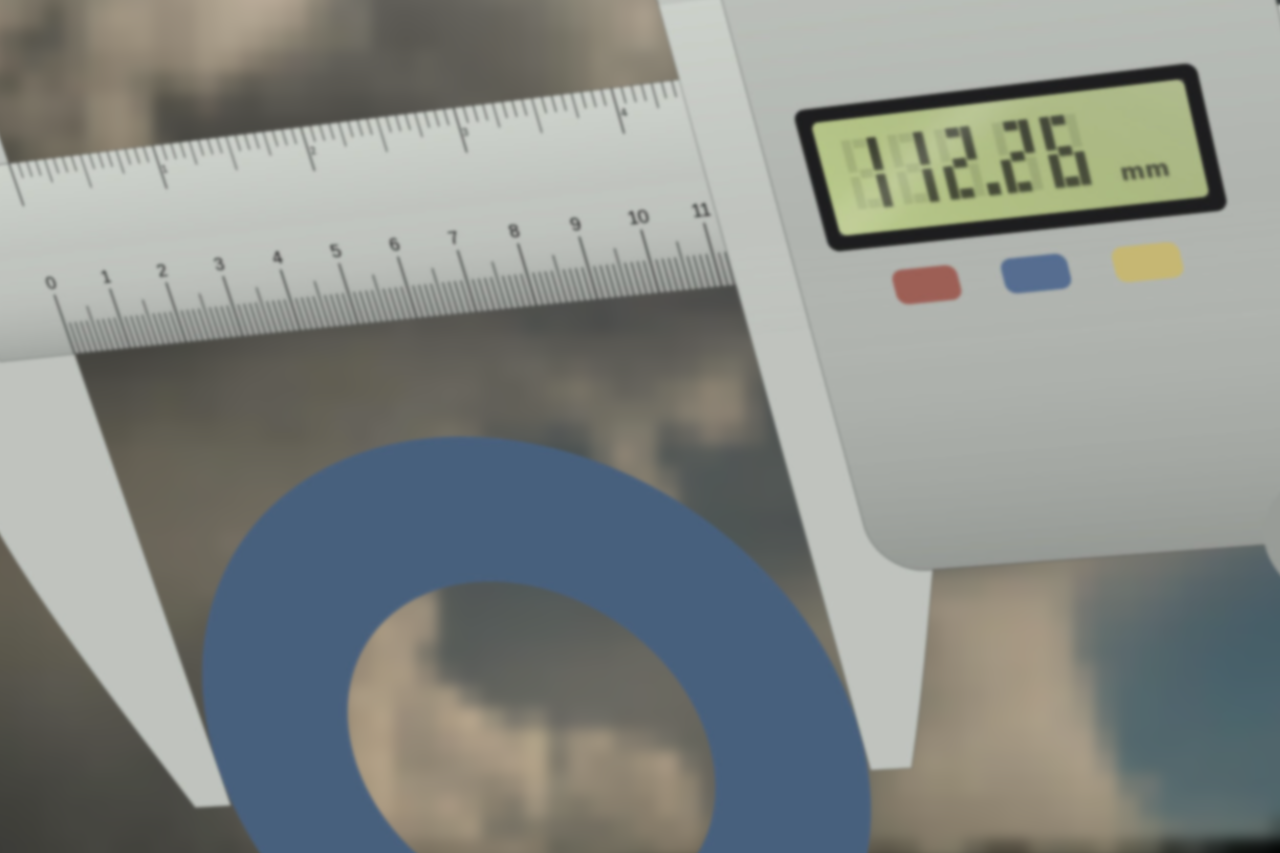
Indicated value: 112.26 mm
